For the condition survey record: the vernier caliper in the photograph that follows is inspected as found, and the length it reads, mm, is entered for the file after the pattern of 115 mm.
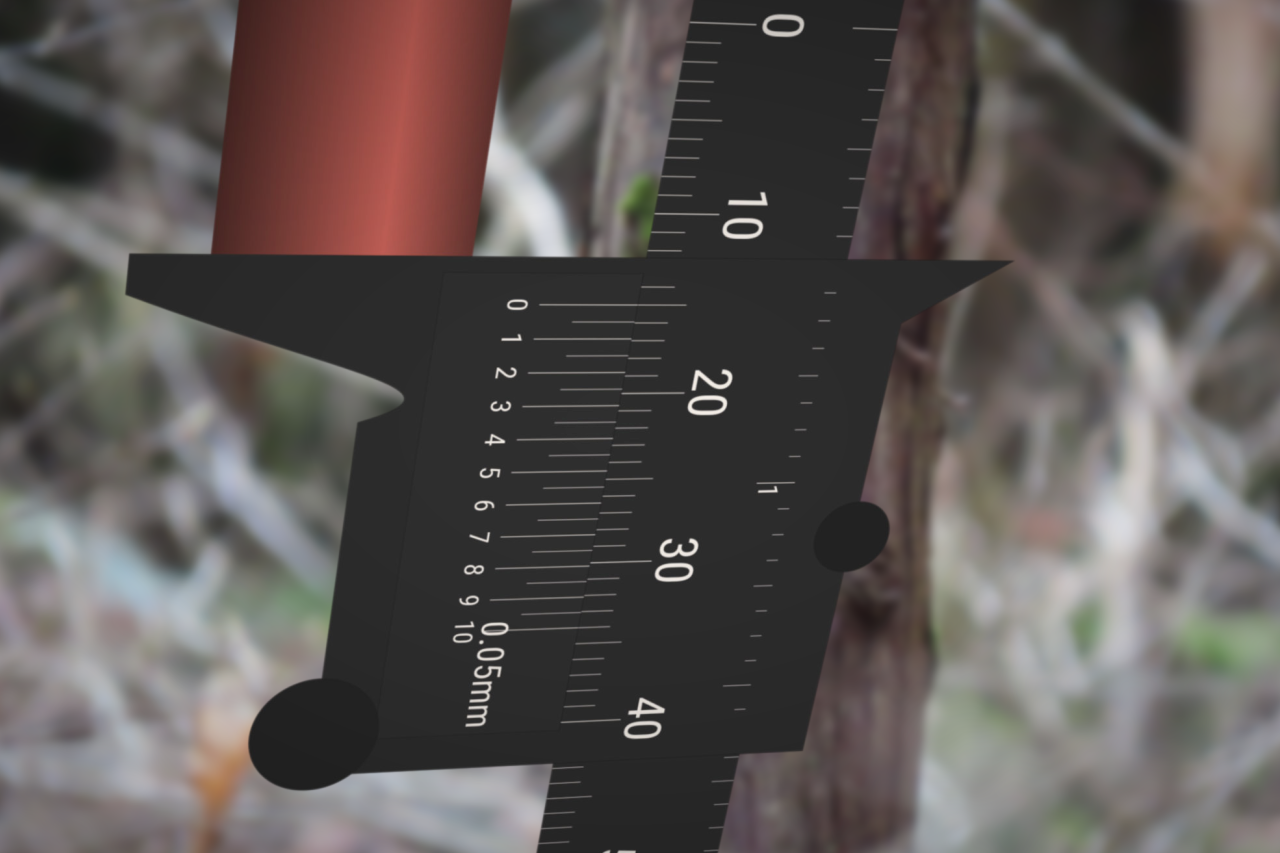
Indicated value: 15.0 mm
